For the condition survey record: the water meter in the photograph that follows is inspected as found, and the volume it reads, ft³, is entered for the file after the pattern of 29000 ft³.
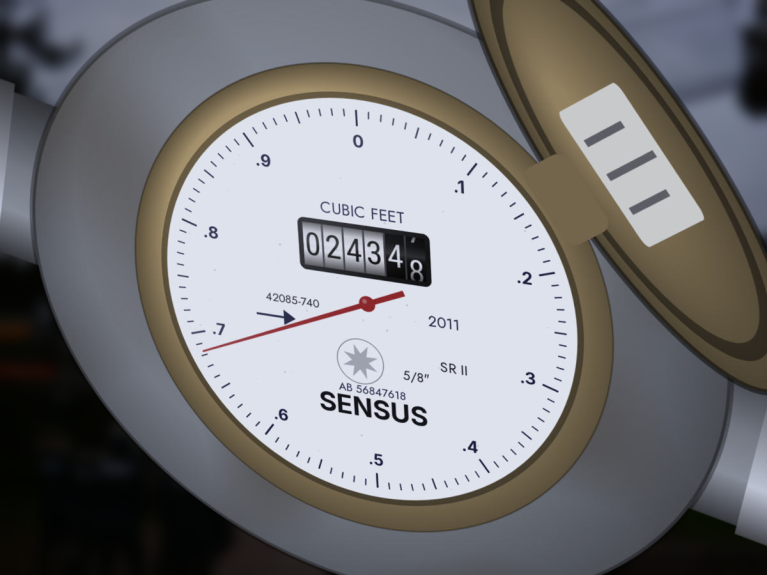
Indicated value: 24347.68 ft³
